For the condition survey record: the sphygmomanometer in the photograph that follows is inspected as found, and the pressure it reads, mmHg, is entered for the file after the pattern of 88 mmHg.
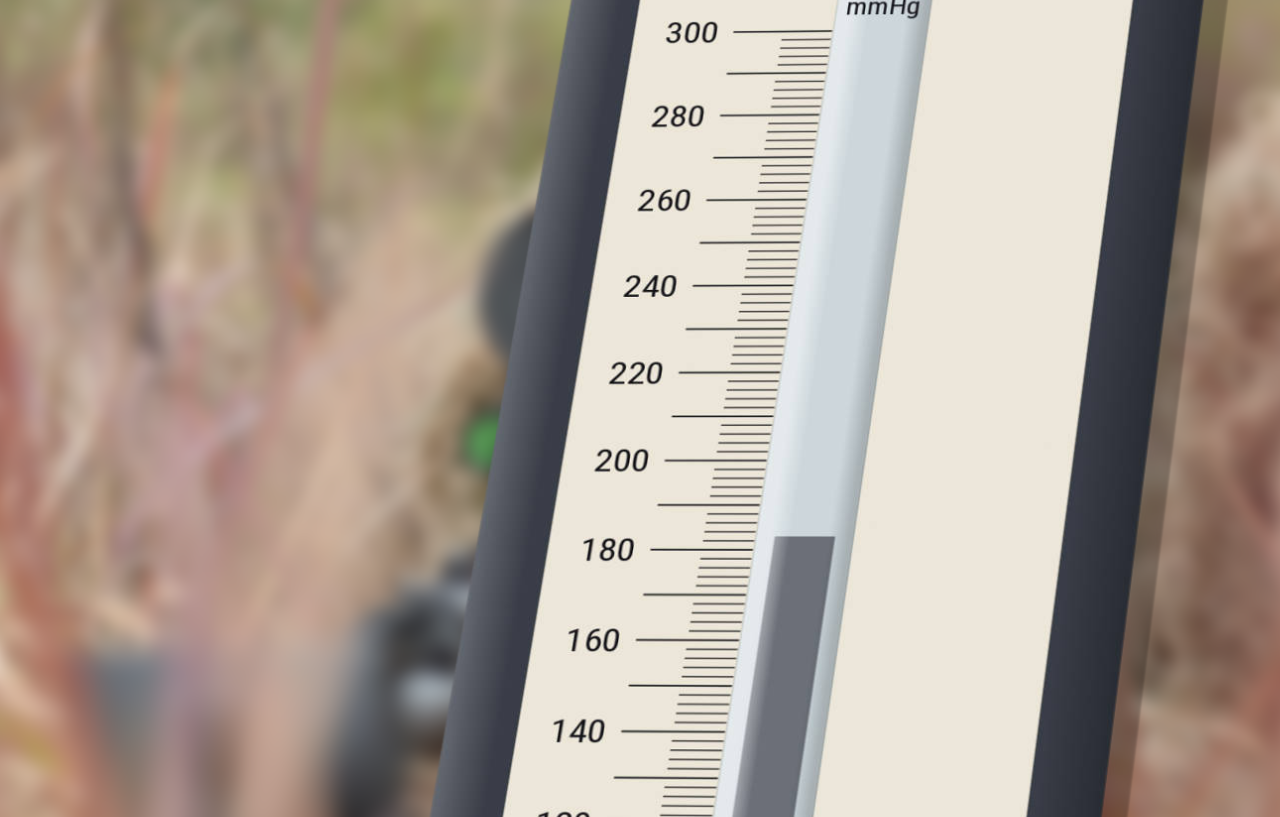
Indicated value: 183 mmHg
